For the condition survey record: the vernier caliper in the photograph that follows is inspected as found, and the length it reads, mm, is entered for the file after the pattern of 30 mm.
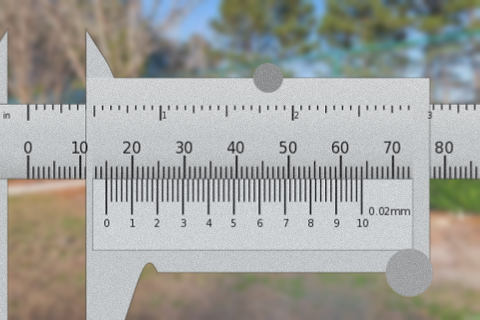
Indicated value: 15.0 mm
